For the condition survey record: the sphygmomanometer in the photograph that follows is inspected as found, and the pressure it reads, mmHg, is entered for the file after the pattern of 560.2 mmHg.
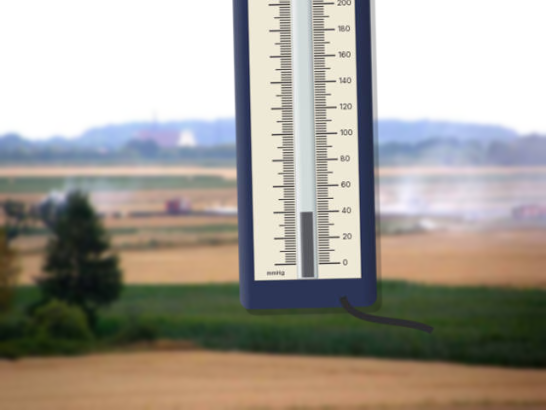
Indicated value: 40 mmHg
